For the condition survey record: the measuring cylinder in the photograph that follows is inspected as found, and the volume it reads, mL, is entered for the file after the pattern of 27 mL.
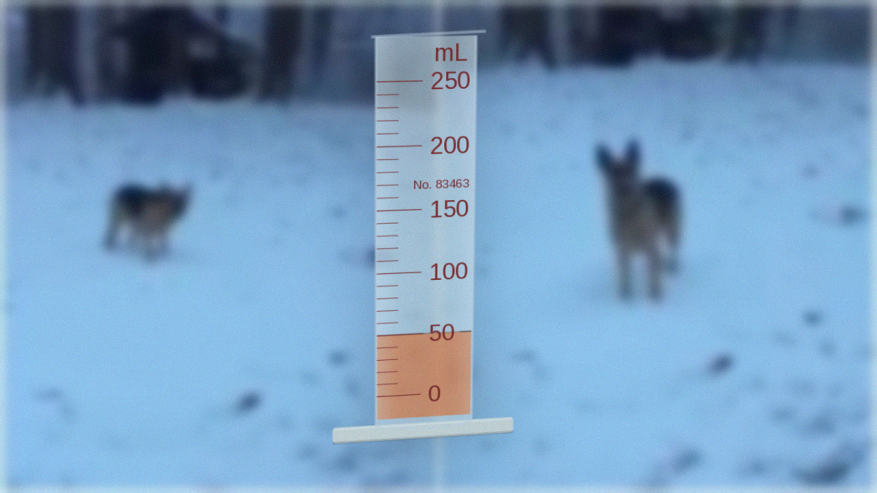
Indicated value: 50 mL
